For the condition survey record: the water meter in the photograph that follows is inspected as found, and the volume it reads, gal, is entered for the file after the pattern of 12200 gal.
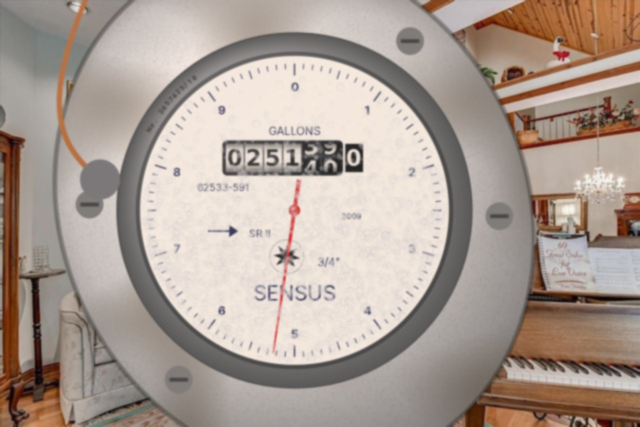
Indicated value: 251395.2 gal
